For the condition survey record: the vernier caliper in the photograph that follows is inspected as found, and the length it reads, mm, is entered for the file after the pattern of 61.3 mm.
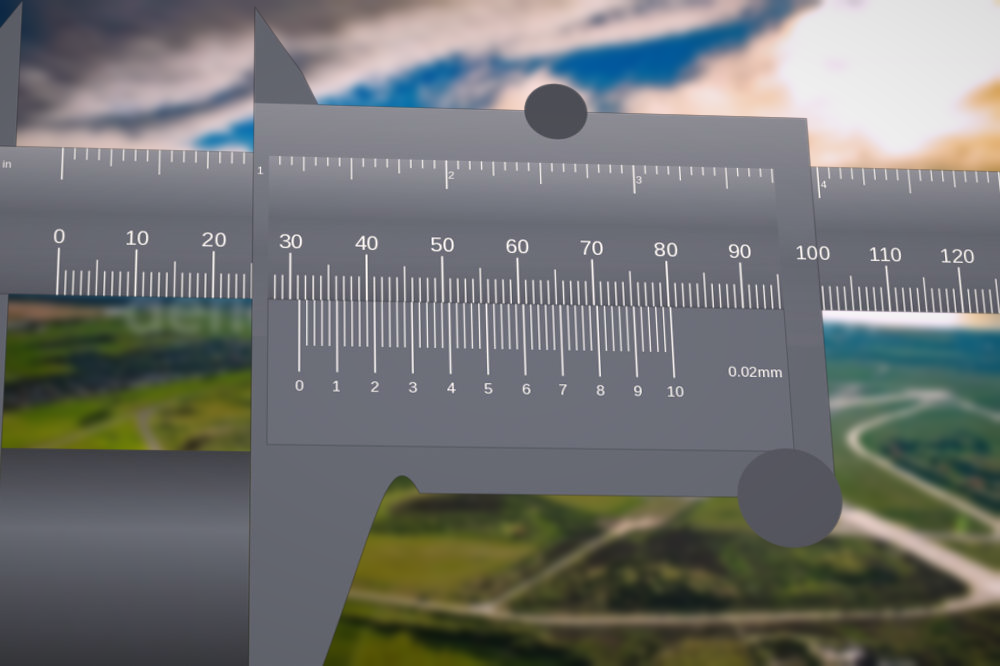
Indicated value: 31.2 mm
